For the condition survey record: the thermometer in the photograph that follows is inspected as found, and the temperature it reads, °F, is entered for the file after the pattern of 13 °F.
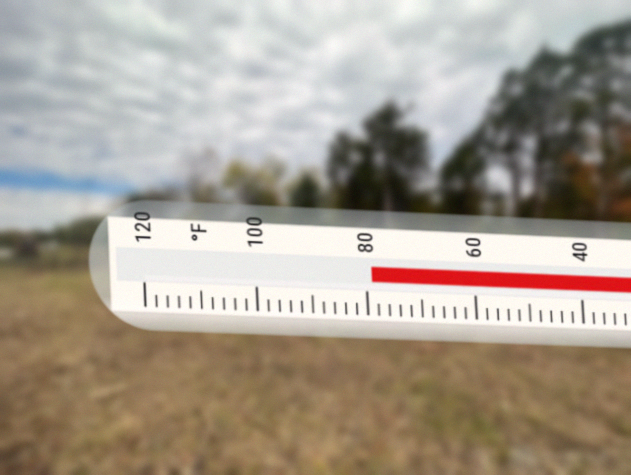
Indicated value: 79 °F
